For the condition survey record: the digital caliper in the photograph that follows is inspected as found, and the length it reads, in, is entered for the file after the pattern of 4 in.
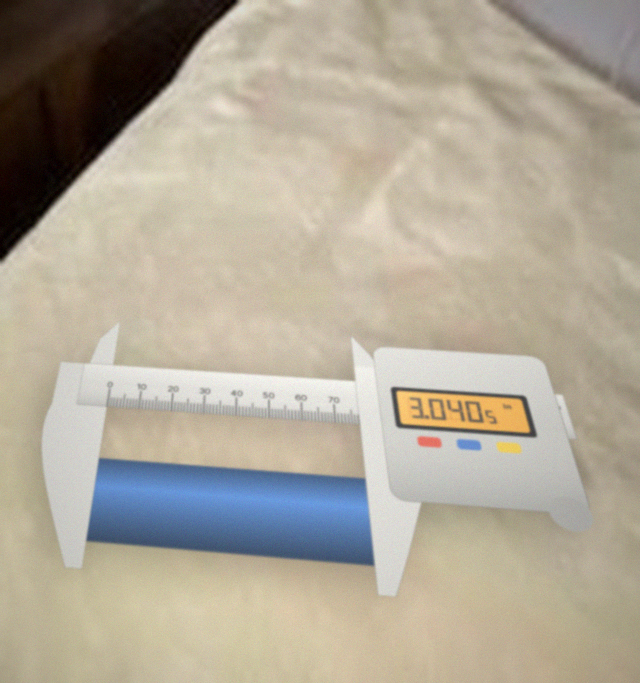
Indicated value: 3.0405 in
